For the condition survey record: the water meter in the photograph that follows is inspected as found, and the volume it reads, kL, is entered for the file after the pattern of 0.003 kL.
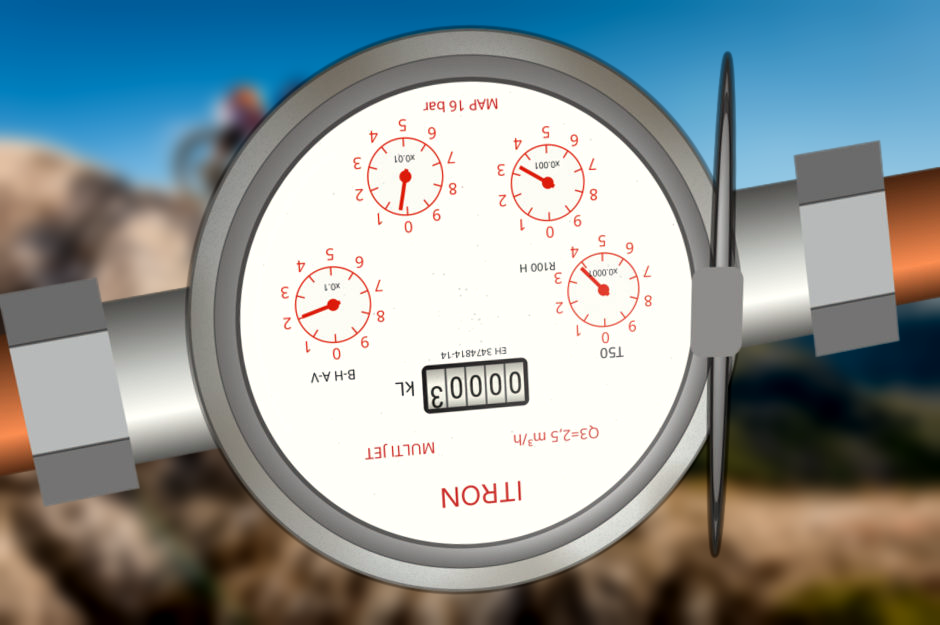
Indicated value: 3.2033 kL
